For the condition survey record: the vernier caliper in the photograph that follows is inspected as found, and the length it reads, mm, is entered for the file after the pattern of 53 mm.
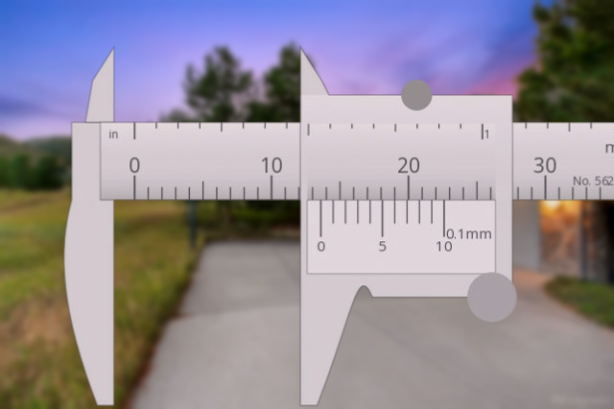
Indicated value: 13.6 mm
